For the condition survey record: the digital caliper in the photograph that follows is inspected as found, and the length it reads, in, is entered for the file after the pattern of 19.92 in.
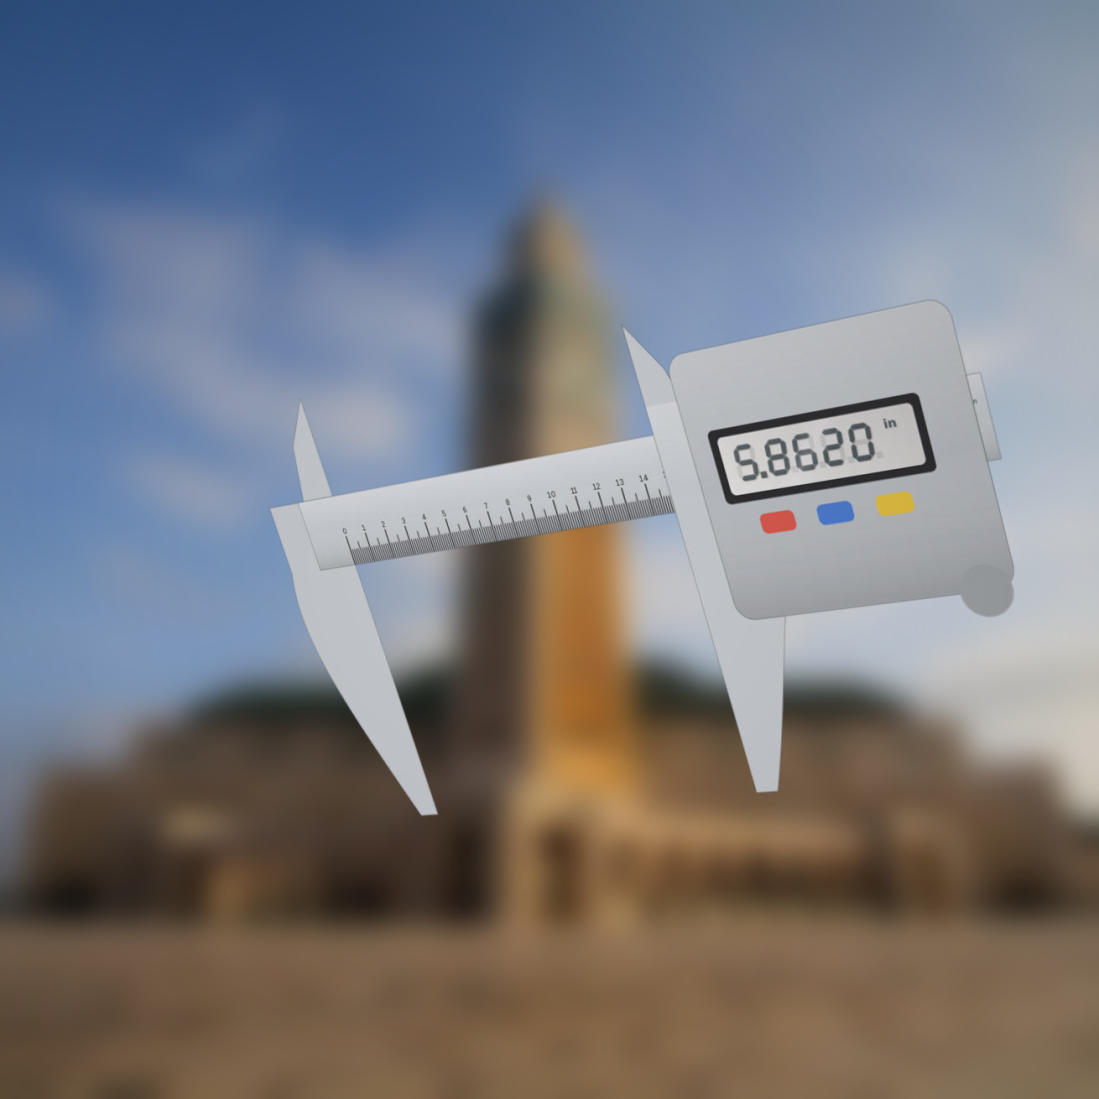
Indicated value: 5.8620 in
